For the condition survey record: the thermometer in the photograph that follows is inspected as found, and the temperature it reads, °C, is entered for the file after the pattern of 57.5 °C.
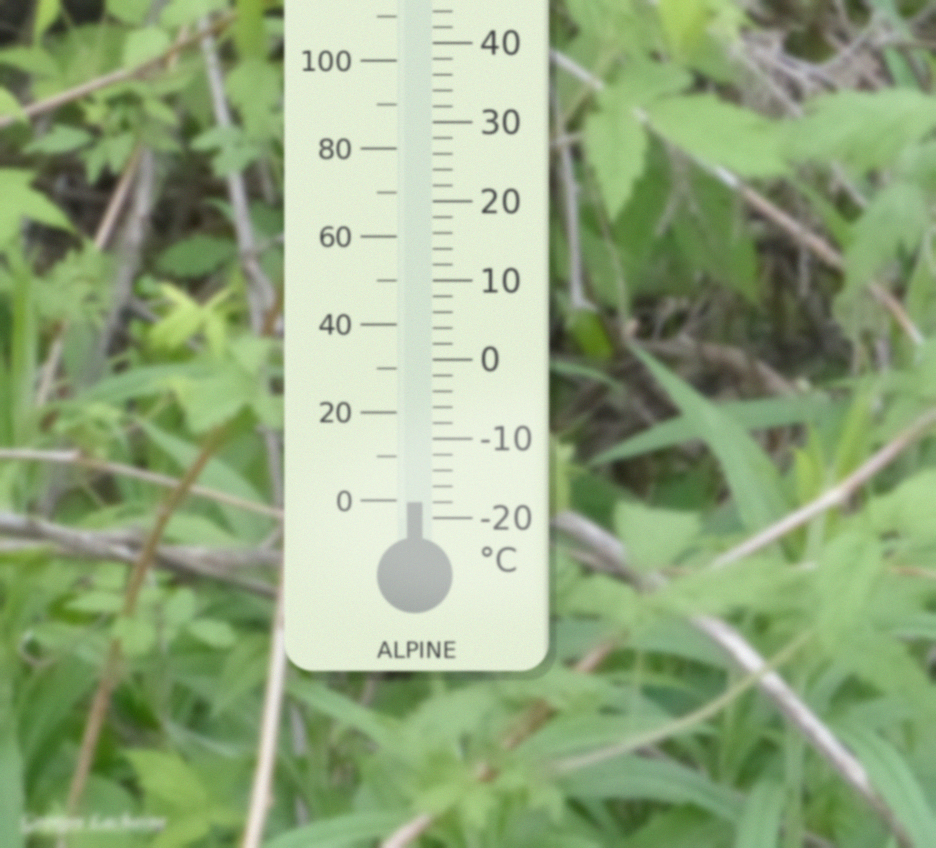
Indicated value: -18 °C
